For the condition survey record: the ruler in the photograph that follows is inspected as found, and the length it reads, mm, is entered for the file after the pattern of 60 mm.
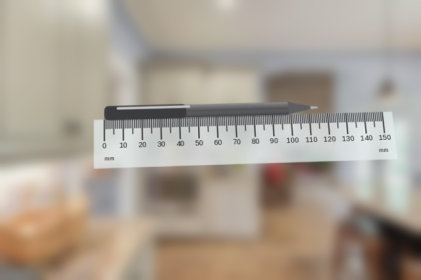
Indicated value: 115 mm
